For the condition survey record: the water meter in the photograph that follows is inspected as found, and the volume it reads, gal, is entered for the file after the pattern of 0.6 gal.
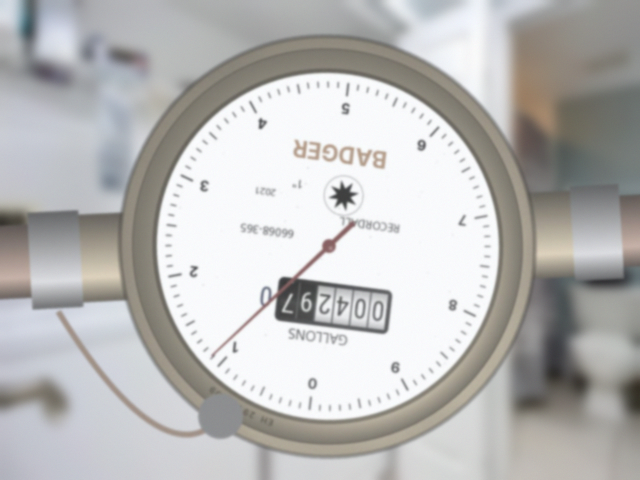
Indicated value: 42971.1 gal
